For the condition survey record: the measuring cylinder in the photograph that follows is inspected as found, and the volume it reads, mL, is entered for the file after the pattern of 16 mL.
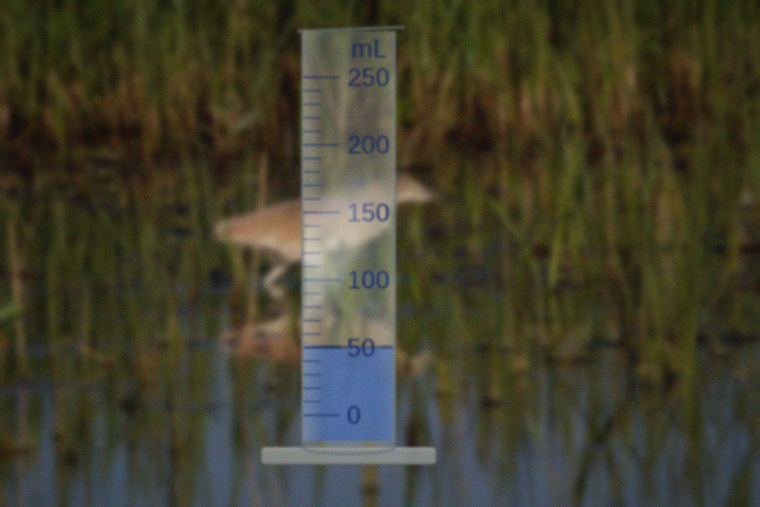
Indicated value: 50 mL
